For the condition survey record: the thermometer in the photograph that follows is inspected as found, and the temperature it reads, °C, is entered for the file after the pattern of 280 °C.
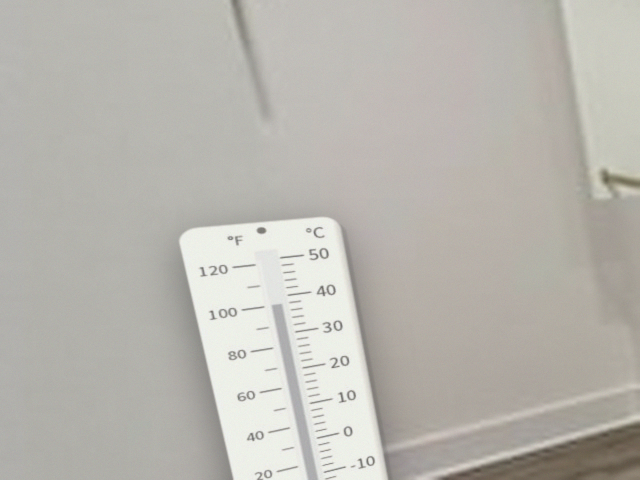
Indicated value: 38 °C
